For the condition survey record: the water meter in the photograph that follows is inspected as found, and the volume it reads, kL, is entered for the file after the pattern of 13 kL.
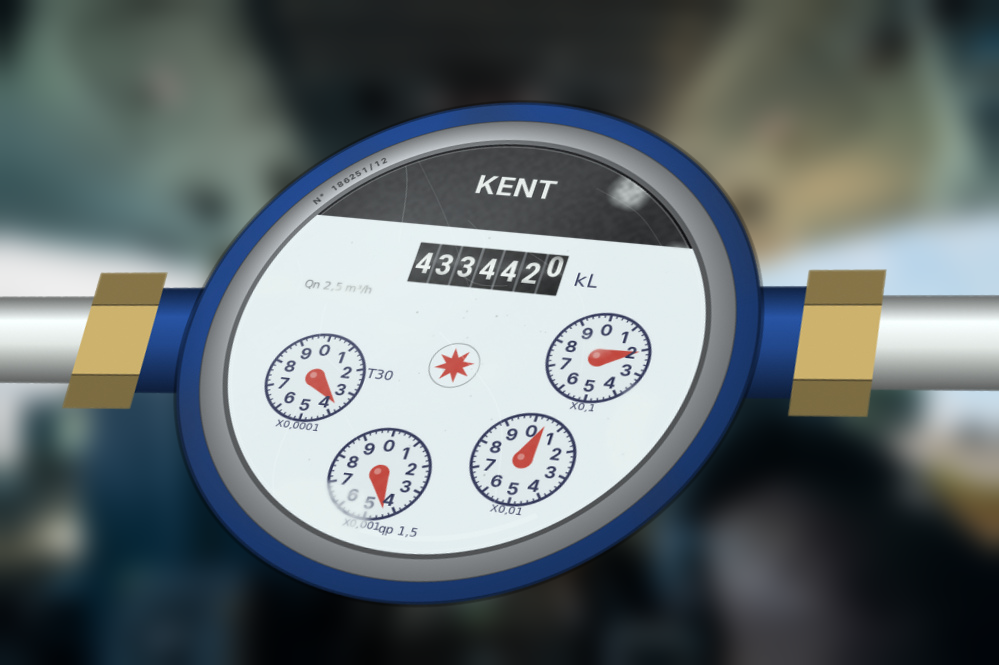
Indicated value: 4334420.2043 kL
